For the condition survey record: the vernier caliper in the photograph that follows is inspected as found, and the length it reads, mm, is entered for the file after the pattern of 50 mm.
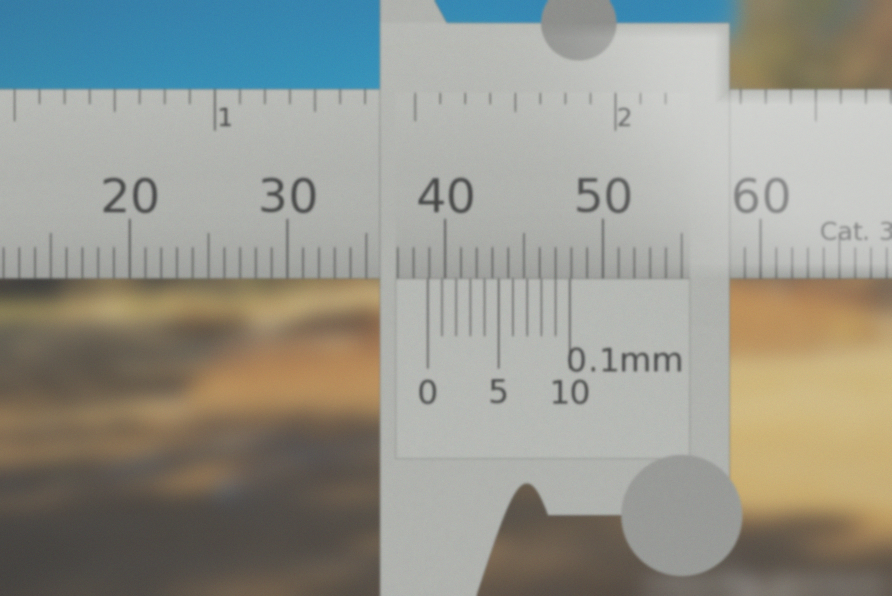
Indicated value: 38.9 mm
